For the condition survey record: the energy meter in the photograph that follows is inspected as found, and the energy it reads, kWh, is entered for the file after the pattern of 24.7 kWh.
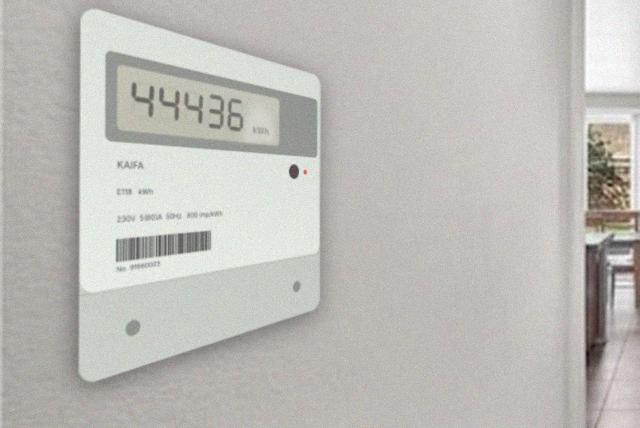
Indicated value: 44436 kWh
